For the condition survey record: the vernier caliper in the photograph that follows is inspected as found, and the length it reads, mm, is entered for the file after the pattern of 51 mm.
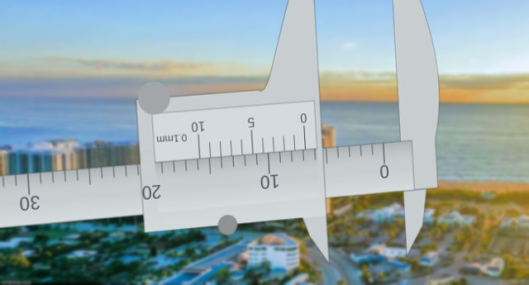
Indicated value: 6.8 mm
